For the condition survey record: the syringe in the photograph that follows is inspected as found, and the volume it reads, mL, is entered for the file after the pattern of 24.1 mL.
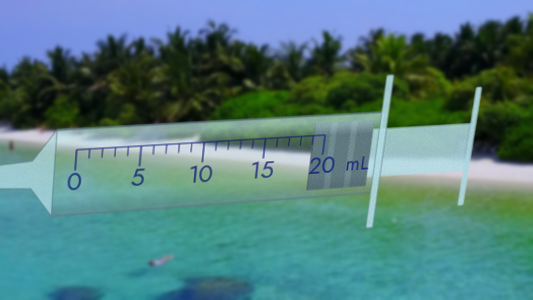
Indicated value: 19 mL
